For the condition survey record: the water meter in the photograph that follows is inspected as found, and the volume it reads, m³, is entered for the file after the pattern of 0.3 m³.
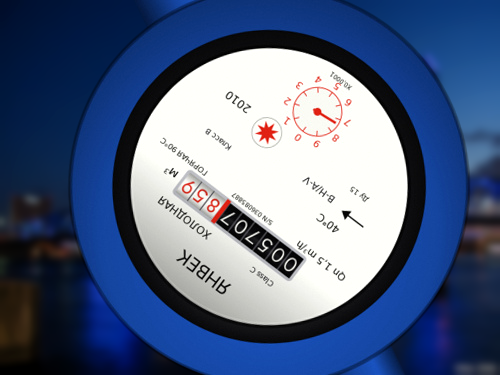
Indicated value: 5707.8597 m³
